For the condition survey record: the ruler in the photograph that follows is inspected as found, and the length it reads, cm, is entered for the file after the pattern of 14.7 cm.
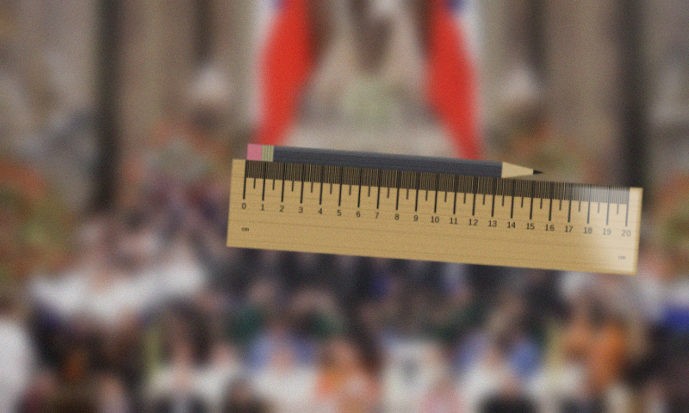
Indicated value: 15.5 cm
